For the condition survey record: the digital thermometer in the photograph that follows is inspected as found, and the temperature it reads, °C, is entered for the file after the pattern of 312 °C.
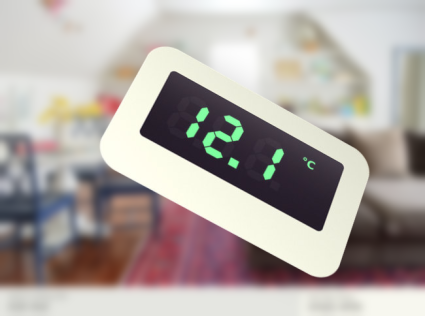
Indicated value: 12.1 °C
